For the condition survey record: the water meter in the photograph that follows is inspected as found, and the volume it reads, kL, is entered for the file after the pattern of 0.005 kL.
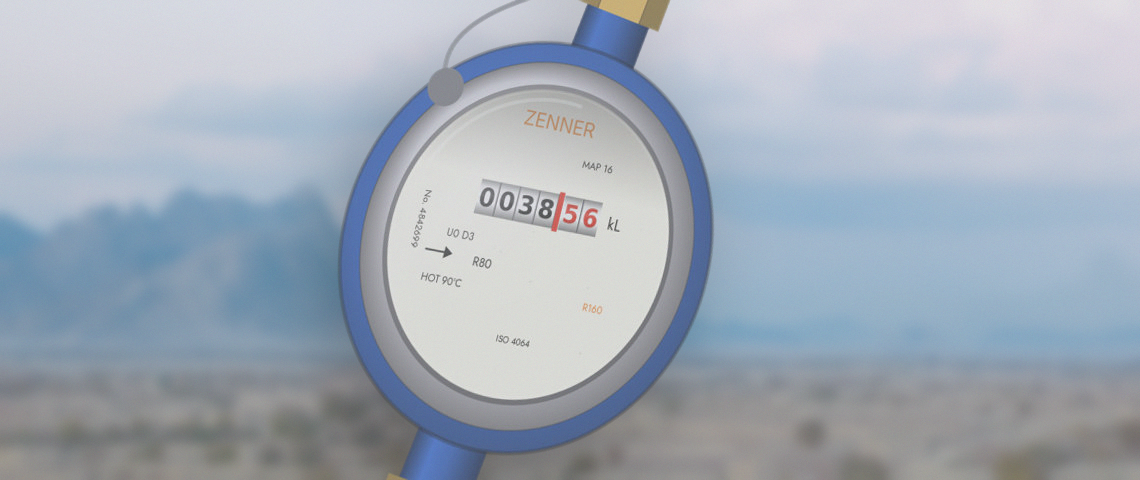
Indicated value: 38.56 kL
